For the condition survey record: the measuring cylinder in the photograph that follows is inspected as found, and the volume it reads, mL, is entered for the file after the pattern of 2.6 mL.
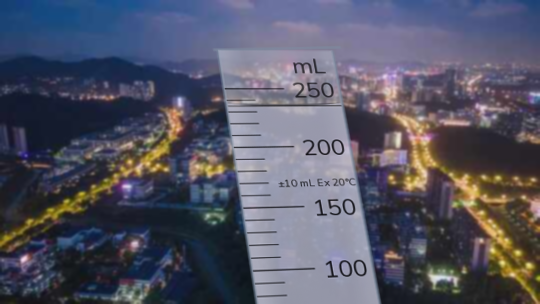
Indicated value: 235 mL
